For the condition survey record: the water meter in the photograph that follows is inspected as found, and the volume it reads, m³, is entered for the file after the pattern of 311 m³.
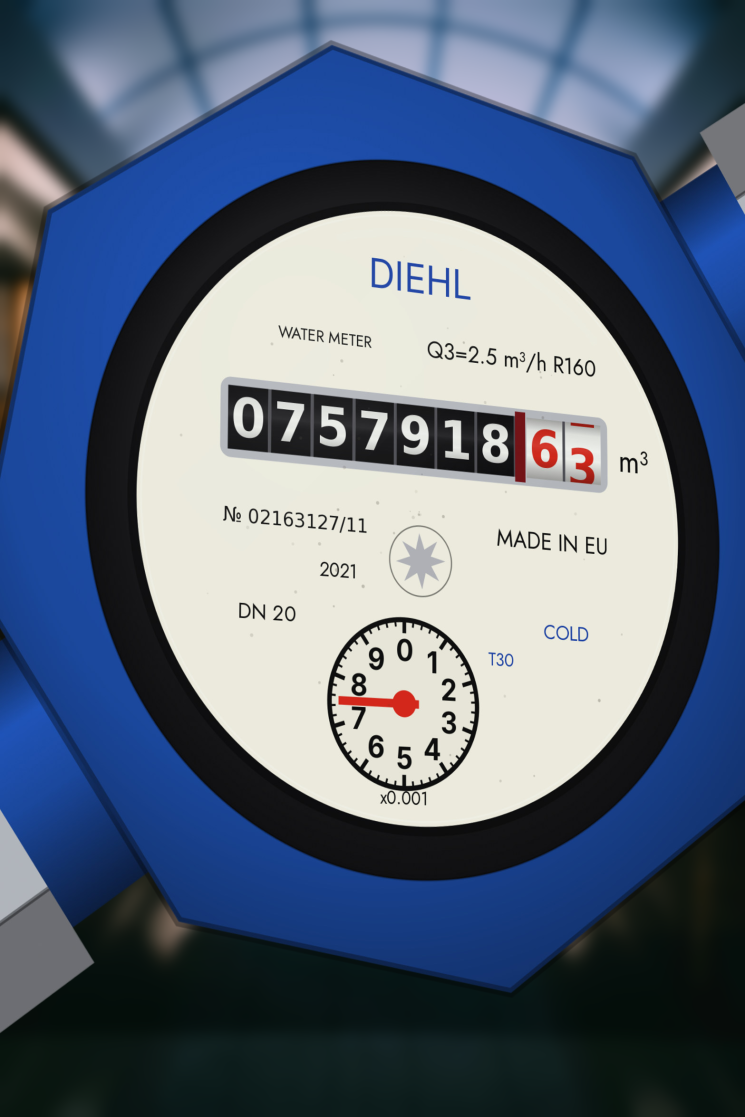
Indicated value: 757918.627 m³
